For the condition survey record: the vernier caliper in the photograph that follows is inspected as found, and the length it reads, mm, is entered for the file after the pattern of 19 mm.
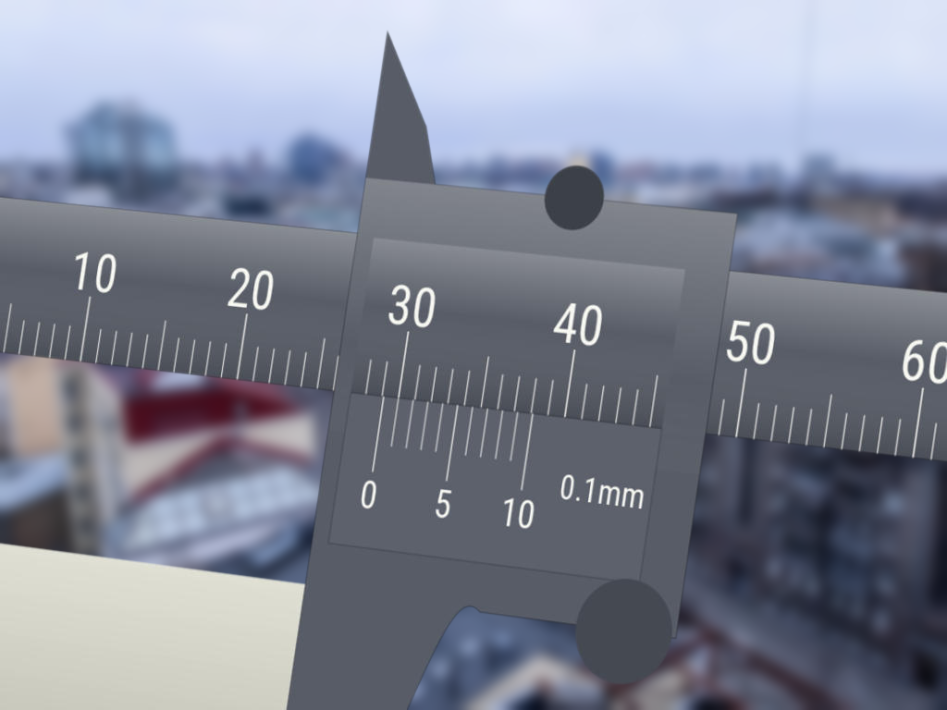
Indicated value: 29.1 mm
